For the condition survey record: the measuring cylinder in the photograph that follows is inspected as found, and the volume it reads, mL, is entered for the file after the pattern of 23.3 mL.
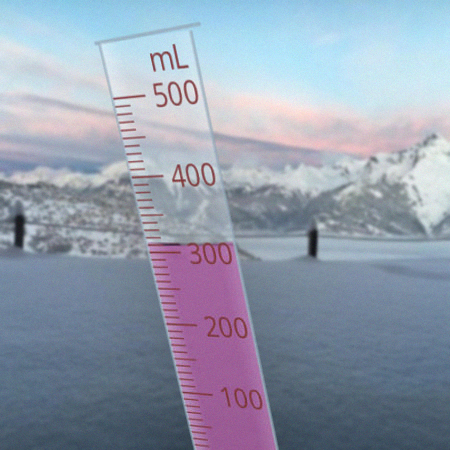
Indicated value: 310 mL
